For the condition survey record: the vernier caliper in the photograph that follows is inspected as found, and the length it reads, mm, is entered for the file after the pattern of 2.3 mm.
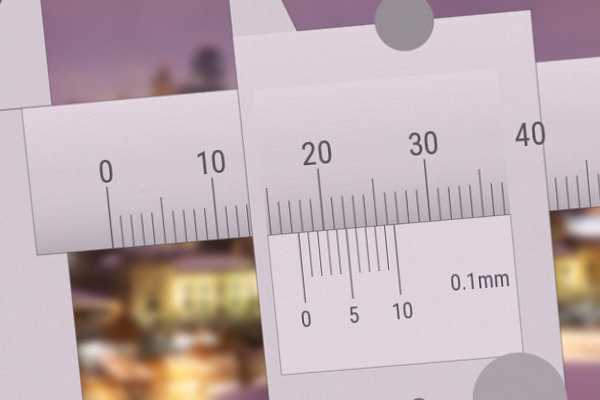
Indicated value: 17.6 mm
